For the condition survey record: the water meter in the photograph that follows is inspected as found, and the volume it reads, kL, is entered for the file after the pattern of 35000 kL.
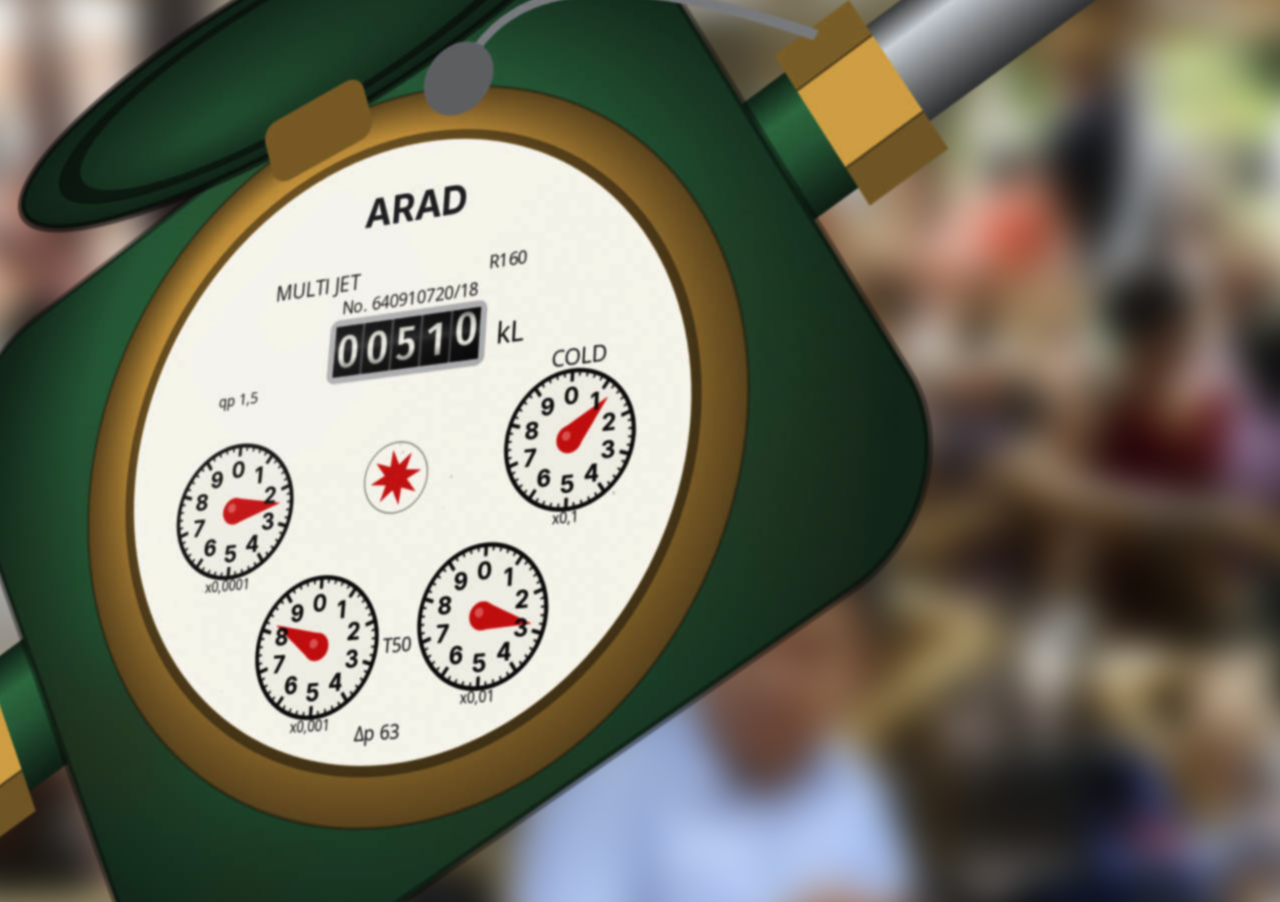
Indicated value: 510.1282 kL
